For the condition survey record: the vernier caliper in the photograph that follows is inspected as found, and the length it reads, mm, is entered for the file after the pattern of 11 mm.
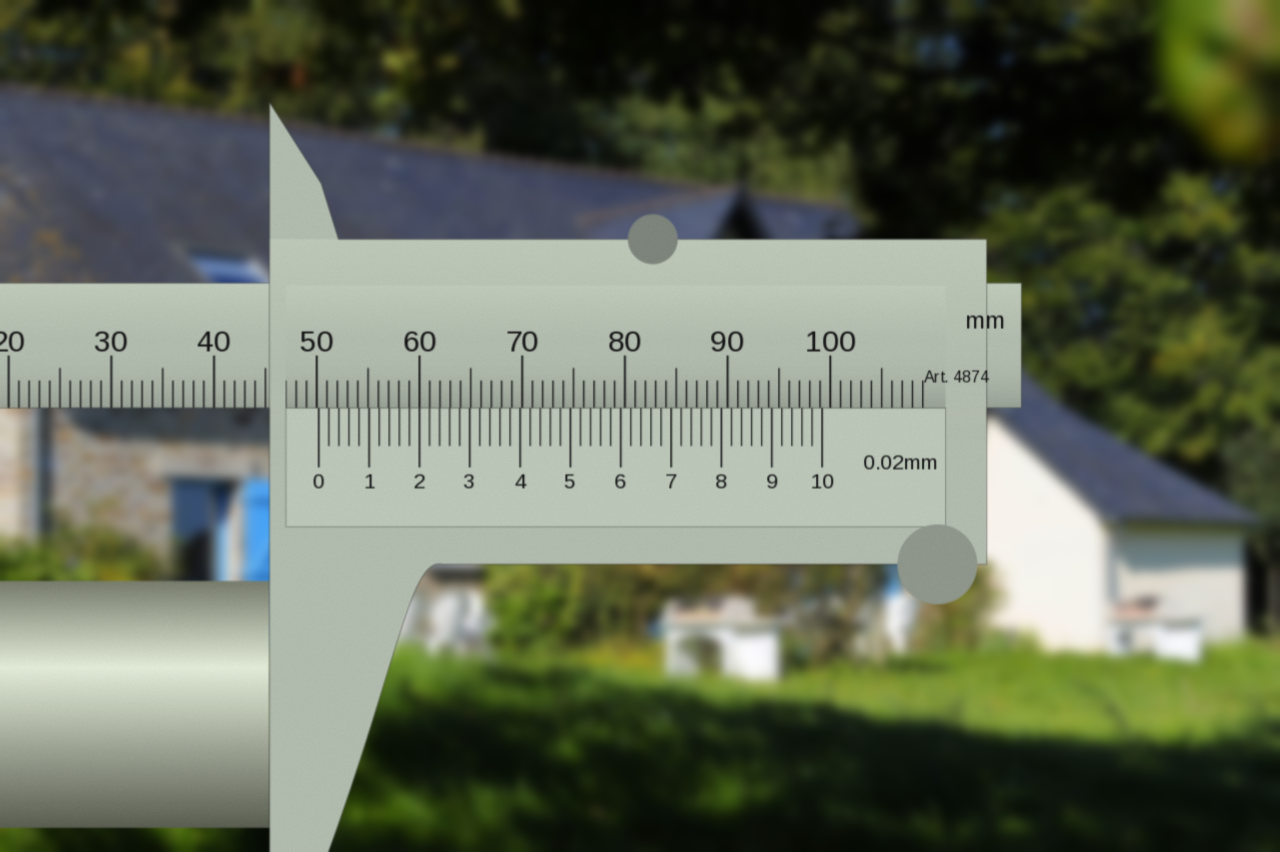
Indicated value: 50.2 mm
